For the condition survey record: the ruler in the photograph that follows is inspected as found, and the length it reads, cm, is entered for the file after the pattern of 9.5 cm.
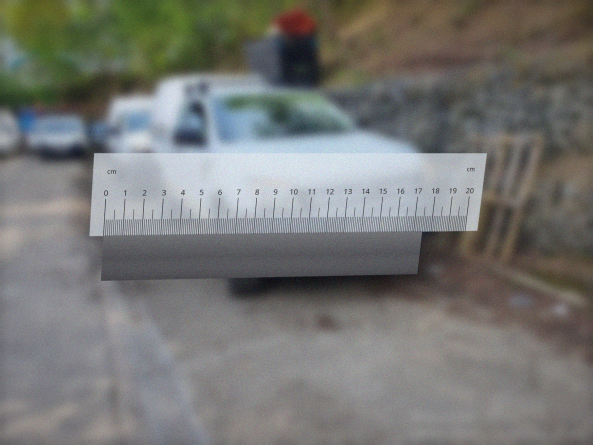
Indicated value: 17.5 cm
